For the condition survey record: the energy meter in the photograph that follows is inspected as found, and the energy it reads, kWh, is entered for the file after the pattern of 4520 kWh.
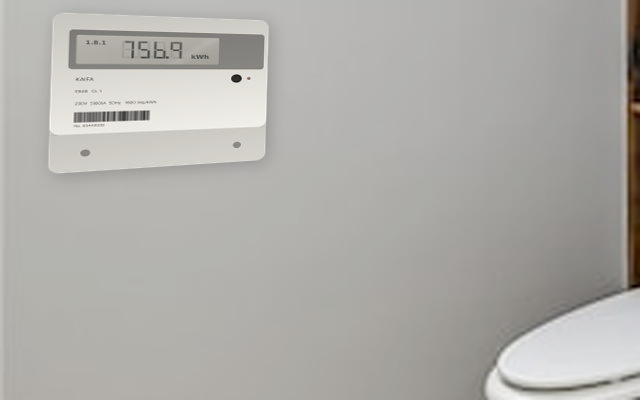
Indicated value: 756.9 kWh
